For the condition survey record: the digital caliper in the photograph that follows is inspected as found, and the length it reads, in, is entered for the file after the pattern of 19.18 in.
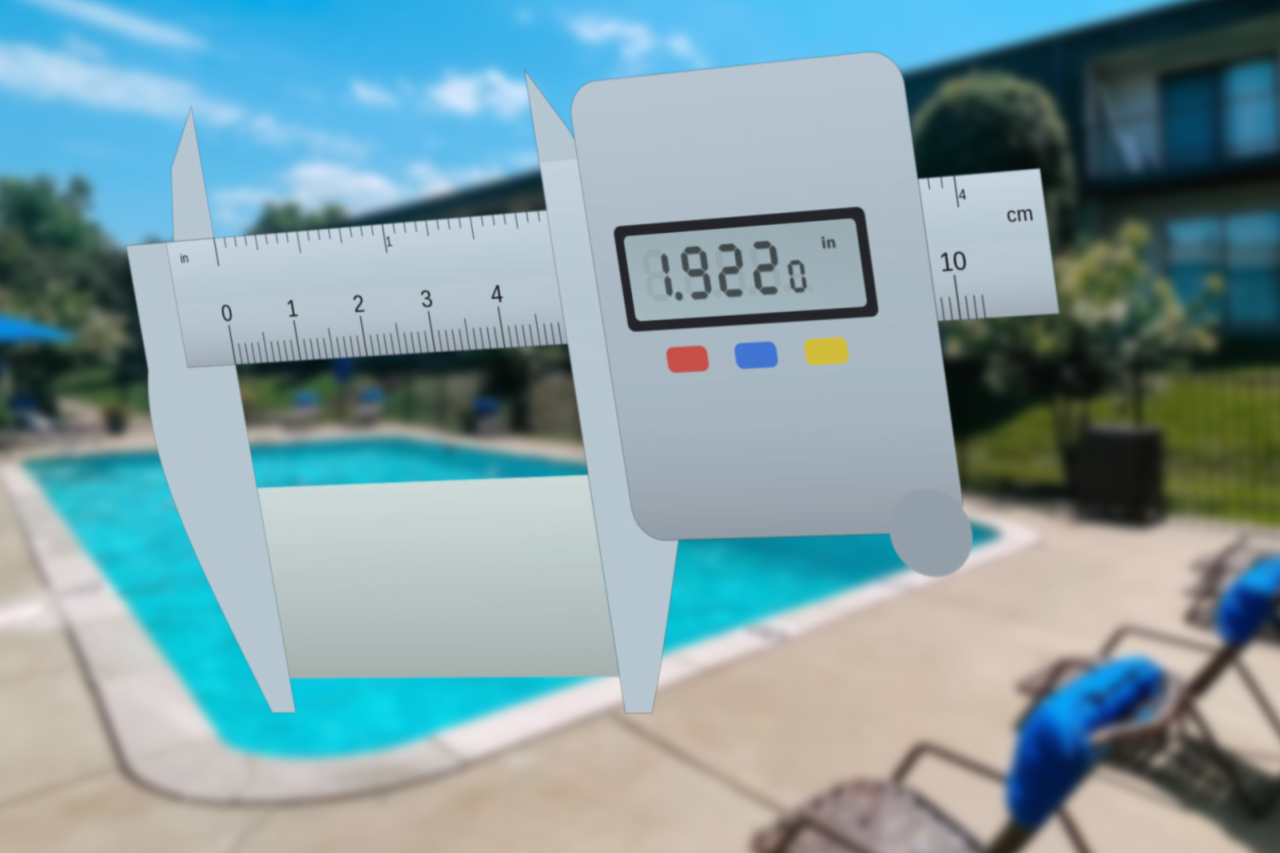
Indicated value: 1.9220 in
